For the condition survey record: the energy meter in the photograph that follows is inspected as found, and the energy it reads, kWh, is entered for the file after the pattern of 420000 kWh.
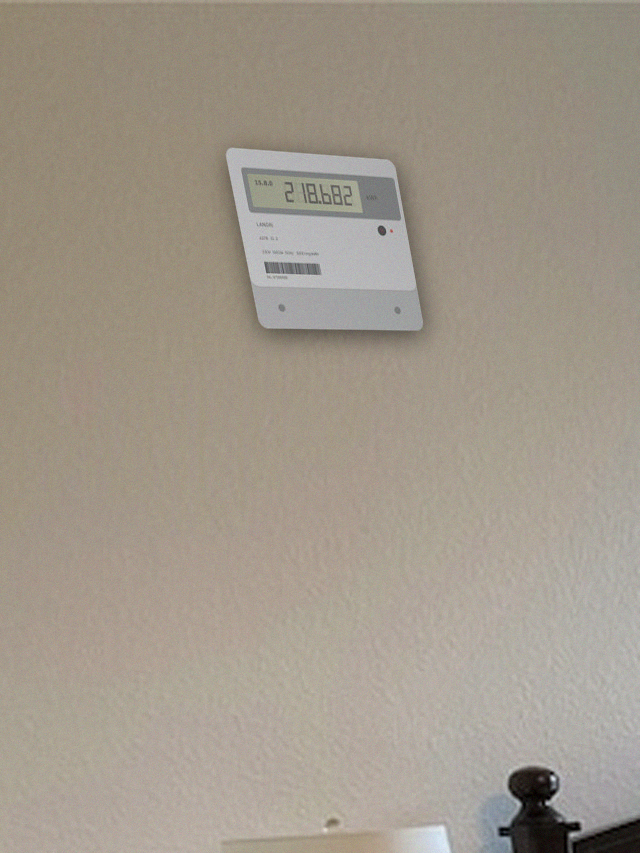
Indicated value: 218.682 kWh
